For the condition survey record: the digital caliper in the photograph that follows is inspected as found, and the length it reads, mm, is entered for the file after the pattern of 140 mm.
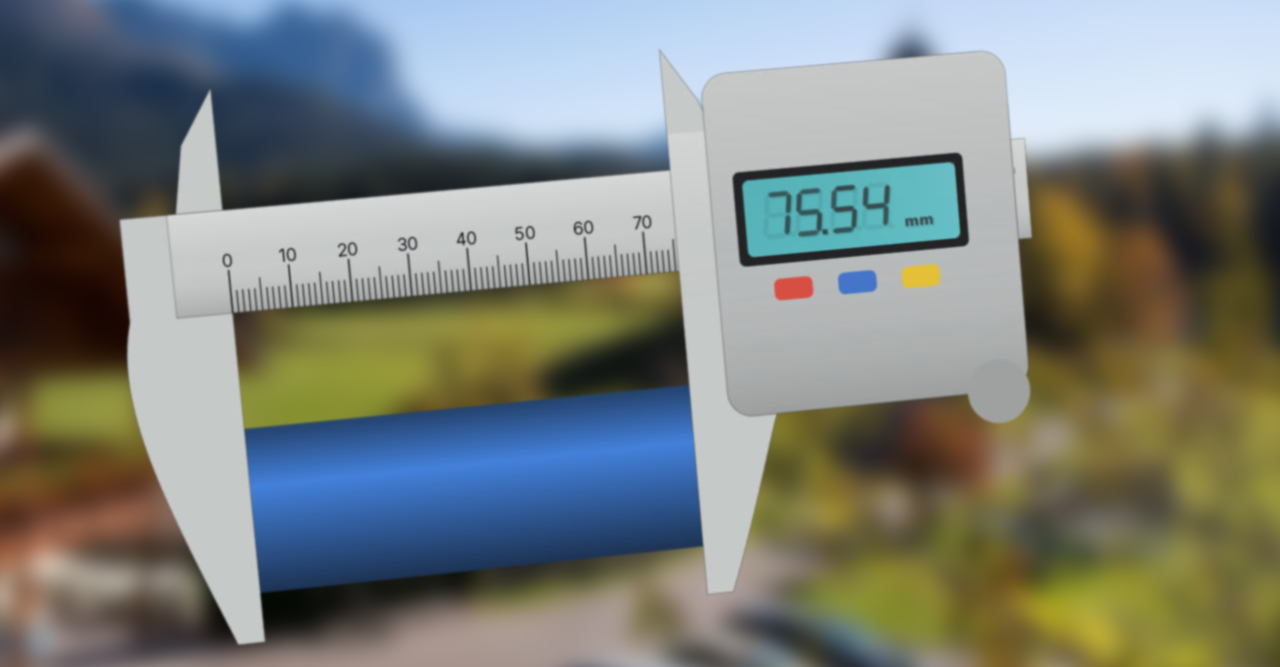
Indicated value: 75.54 mm
